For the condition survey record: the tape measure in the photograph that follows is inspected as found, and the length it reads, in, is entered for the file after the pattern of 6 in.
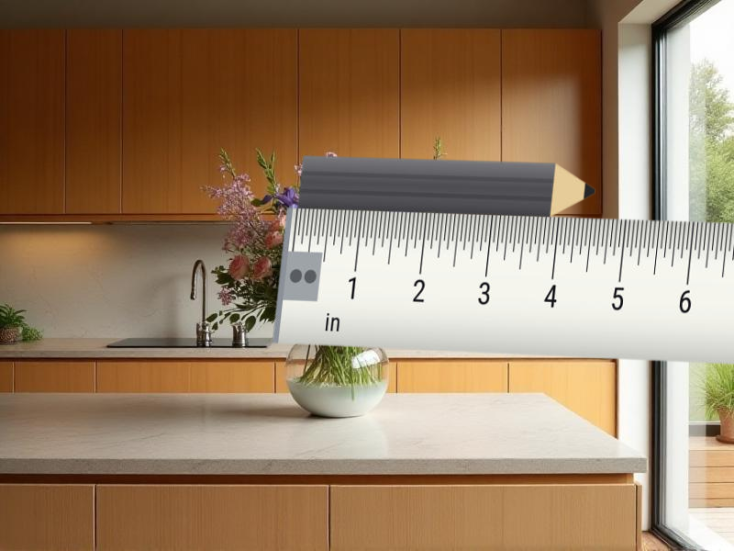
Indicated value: 4.5 in
